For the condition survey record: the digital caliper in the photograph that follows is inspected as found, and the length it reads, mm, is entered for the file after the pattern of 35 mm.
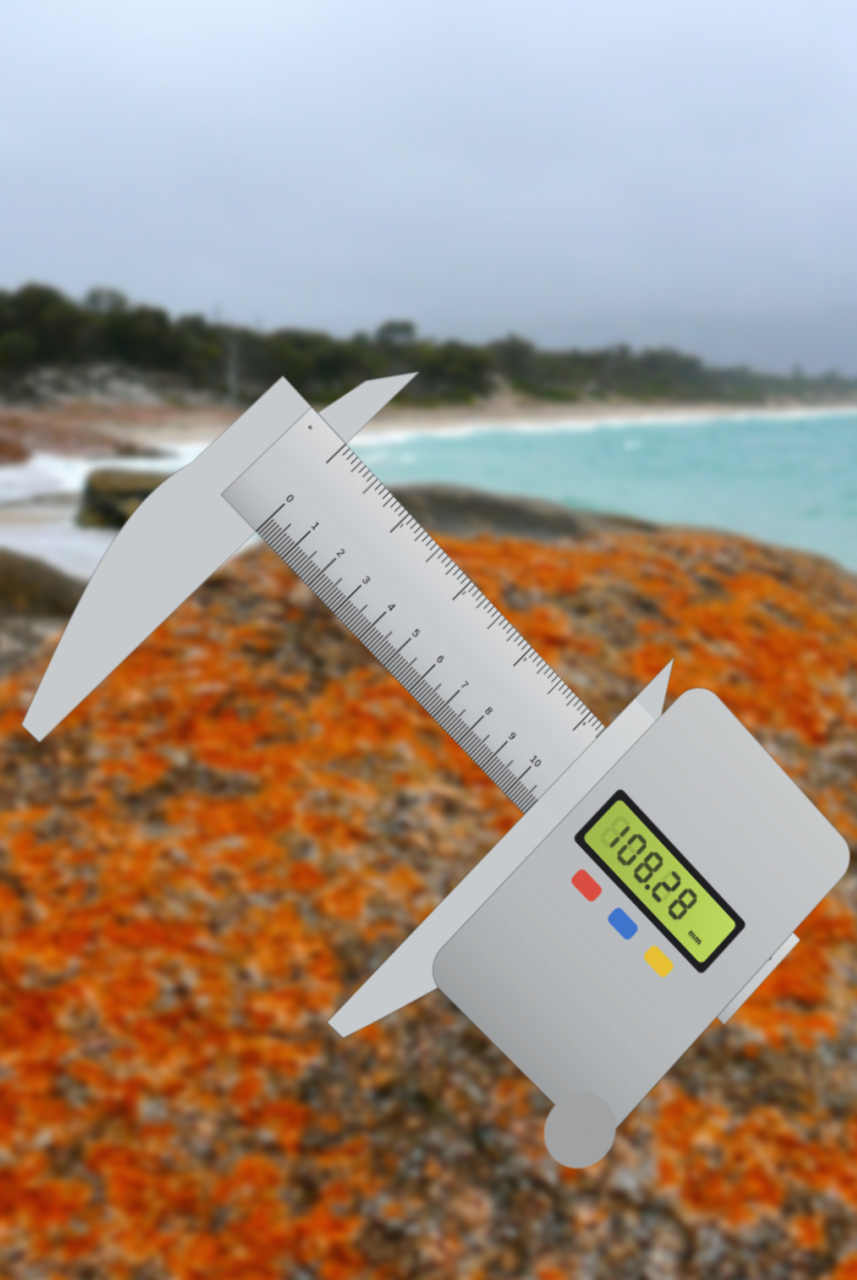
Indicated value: 108.28 mm
